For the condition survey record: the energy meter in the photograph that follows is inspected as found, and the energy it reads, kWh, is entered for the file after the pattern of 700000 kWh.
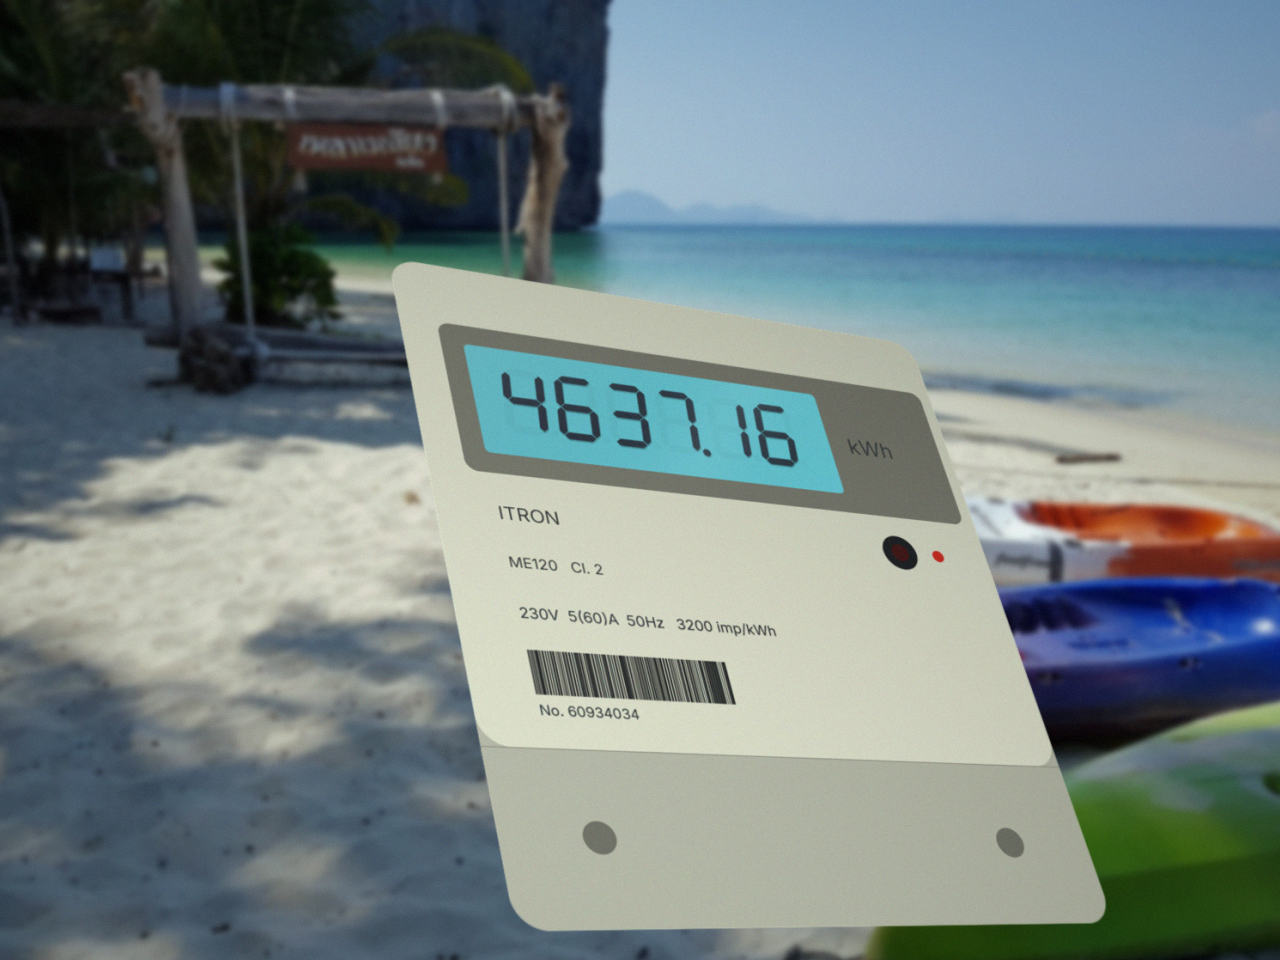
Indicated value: 4637.16 kWh
